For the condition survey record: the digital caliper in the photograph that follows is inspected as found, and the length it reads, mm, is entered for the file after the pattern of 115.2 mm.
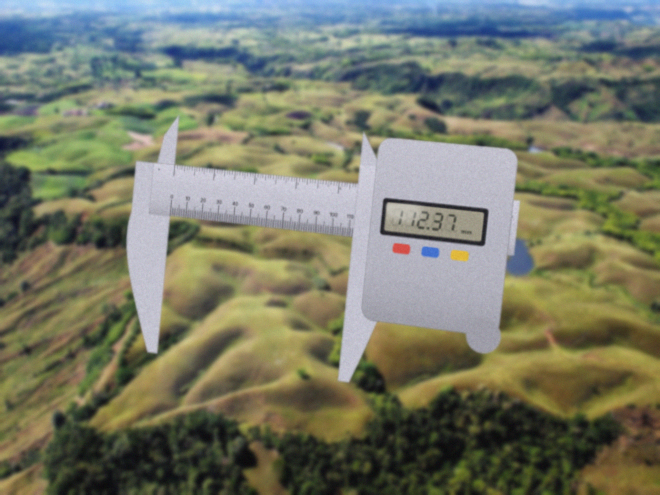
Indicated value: 112.37 mm
